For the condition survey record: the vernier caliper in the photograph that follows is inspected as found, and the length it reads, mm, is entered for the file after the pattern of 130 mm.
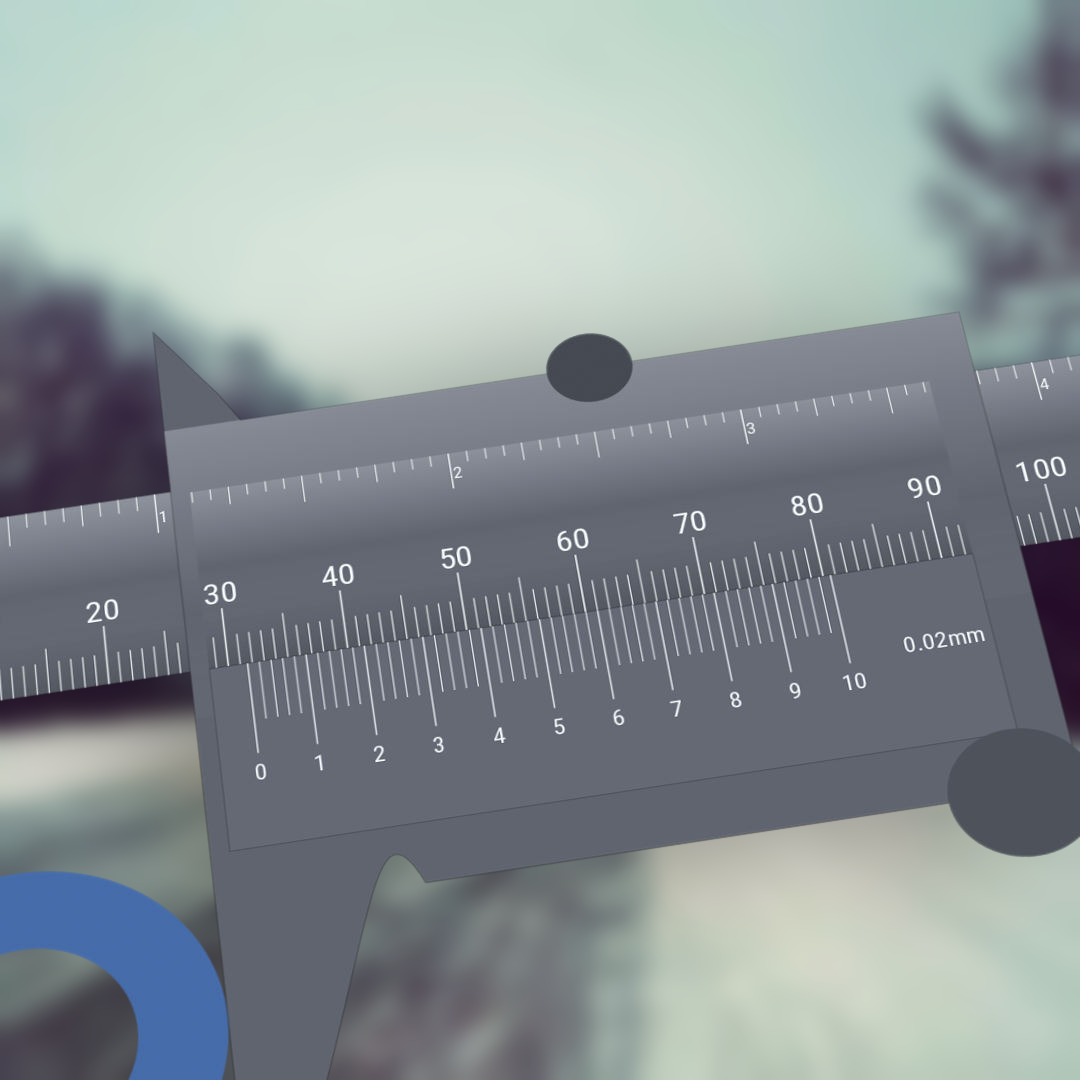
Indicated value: 31.6 mm
